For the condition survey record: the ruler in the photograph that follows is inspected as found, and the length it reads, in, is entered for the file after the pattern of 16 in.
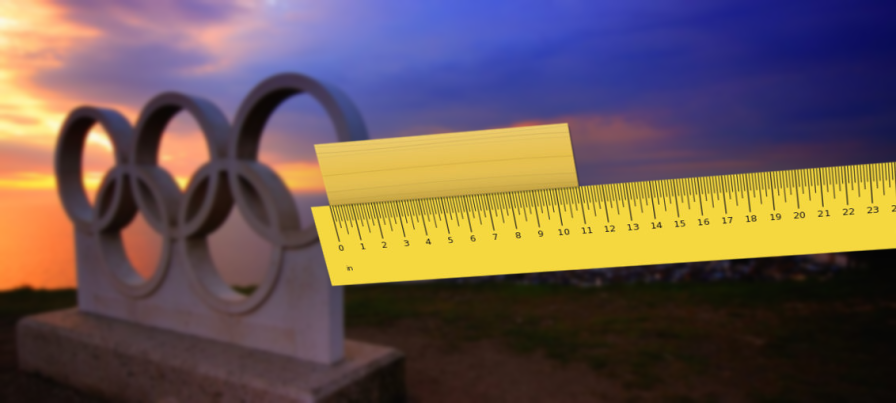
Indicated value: 11 in
